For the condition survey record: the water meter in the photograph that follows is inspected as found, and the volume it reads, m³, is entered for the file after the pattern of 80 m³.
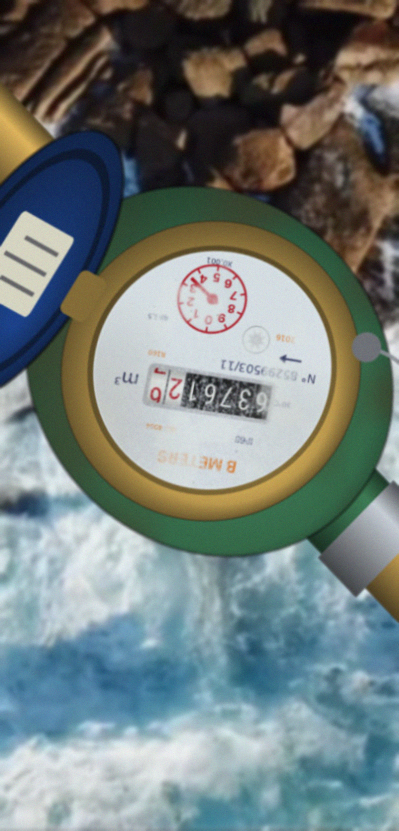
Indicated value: 63761.263 m³
